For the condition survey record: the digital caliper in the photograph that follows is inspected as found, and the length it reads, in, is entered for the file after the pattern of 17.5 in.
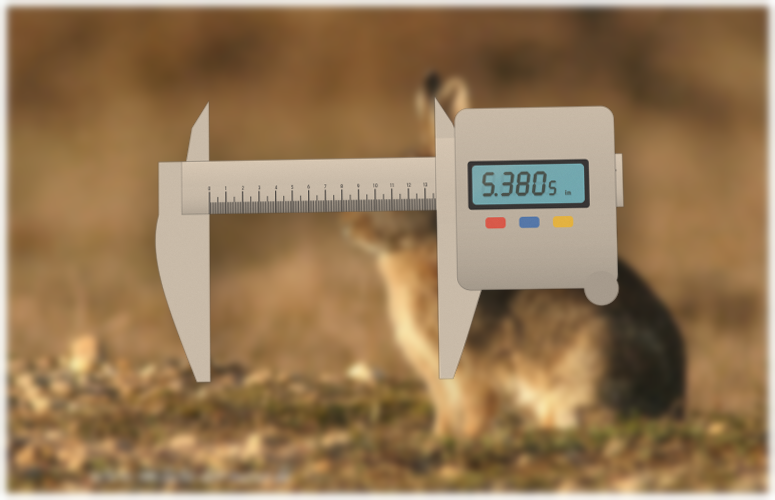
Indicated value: 5.3805 in
